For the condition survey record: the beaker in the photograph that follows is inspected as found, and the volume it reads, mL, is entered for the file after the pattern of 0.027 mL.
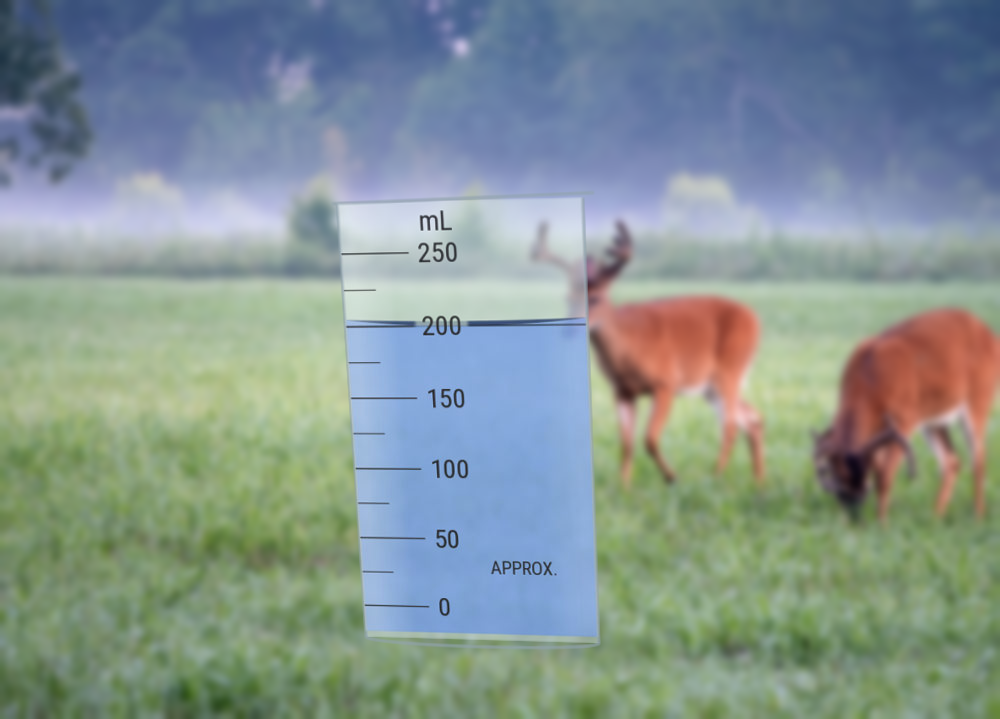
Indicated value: 200 mL
